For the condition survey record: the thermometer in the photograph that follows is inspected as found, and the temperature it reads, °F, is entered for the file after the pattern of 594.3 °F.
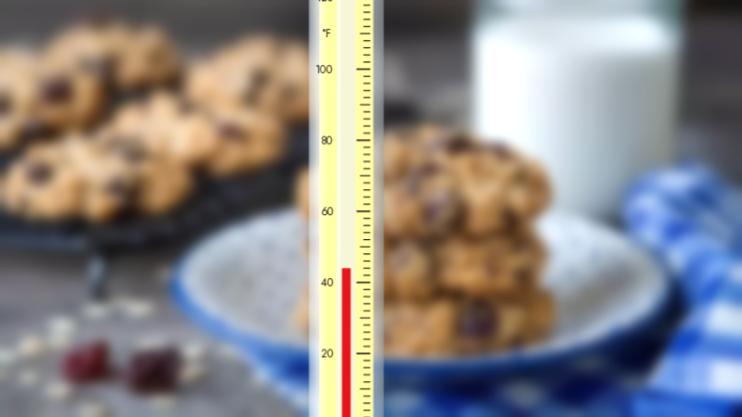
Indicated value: 44 °F
